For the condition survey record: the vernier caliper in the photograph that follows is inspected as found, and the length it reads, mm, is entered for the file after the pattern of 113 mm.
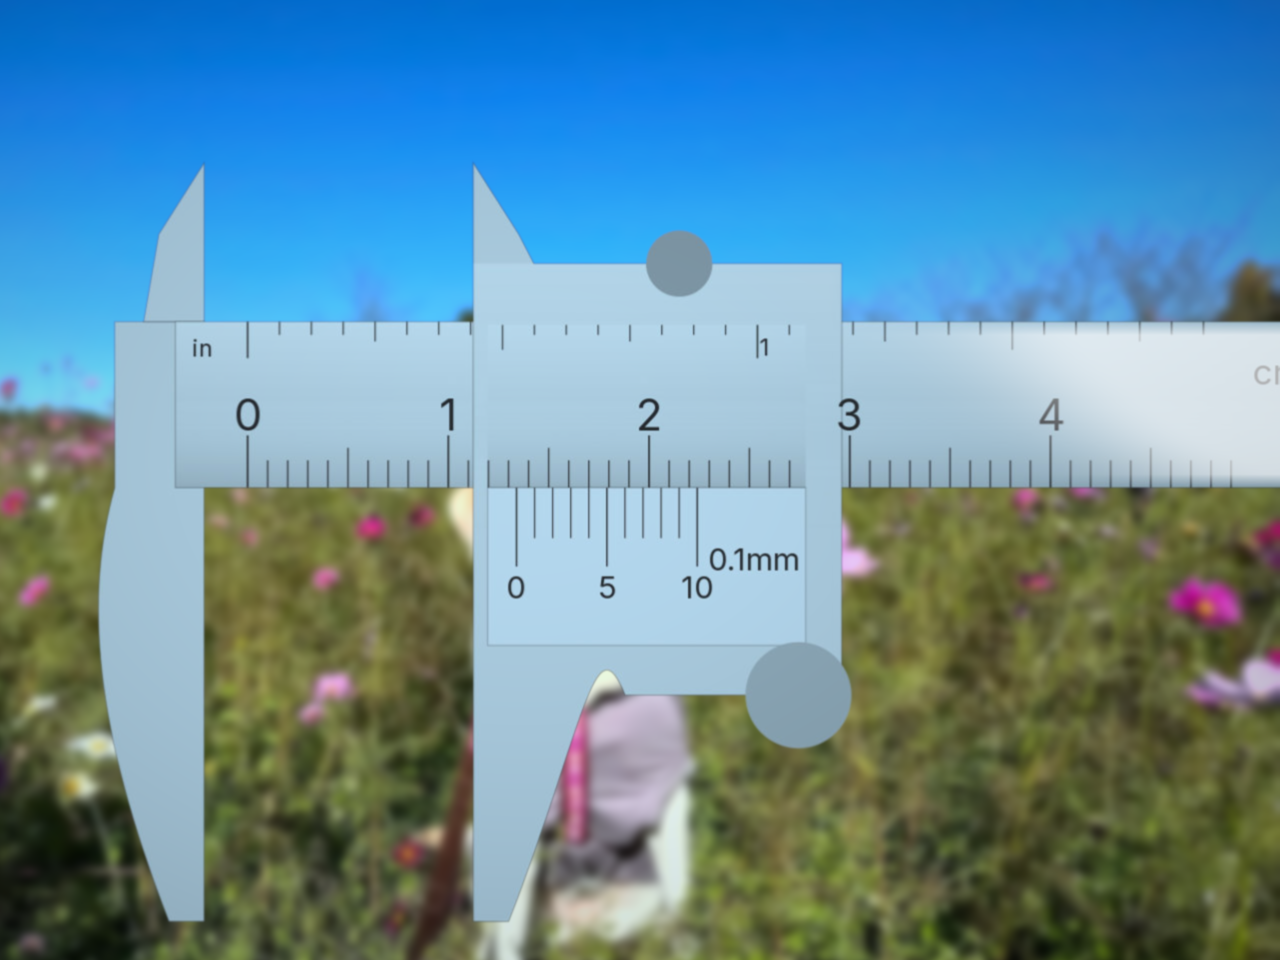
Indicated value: 13.4 mm
